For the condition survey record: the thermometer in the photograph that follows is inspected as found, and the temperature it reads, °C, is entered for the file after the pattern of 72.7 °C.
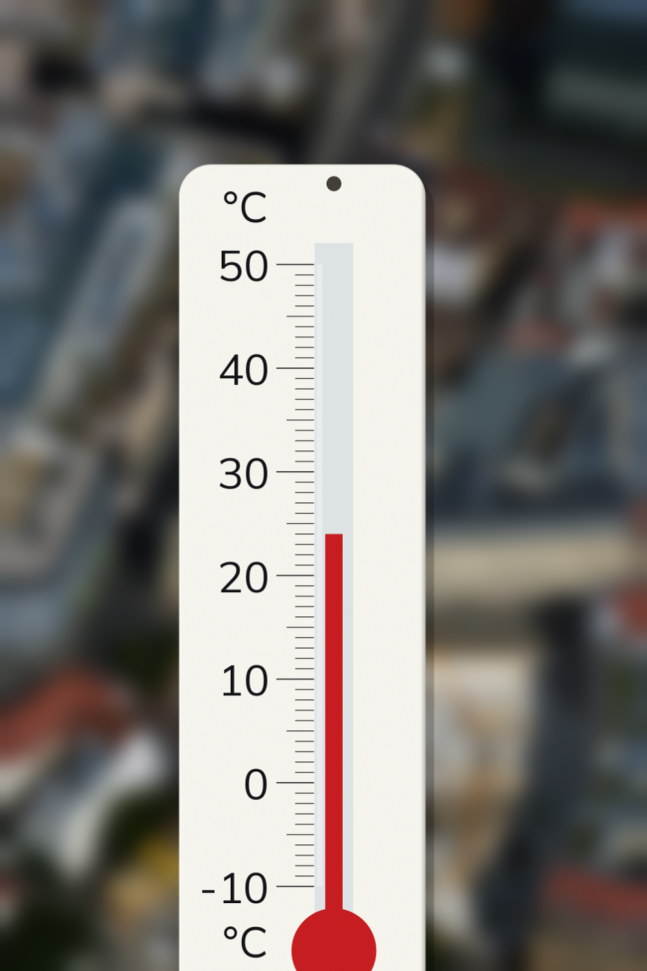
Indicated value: 24 °C
